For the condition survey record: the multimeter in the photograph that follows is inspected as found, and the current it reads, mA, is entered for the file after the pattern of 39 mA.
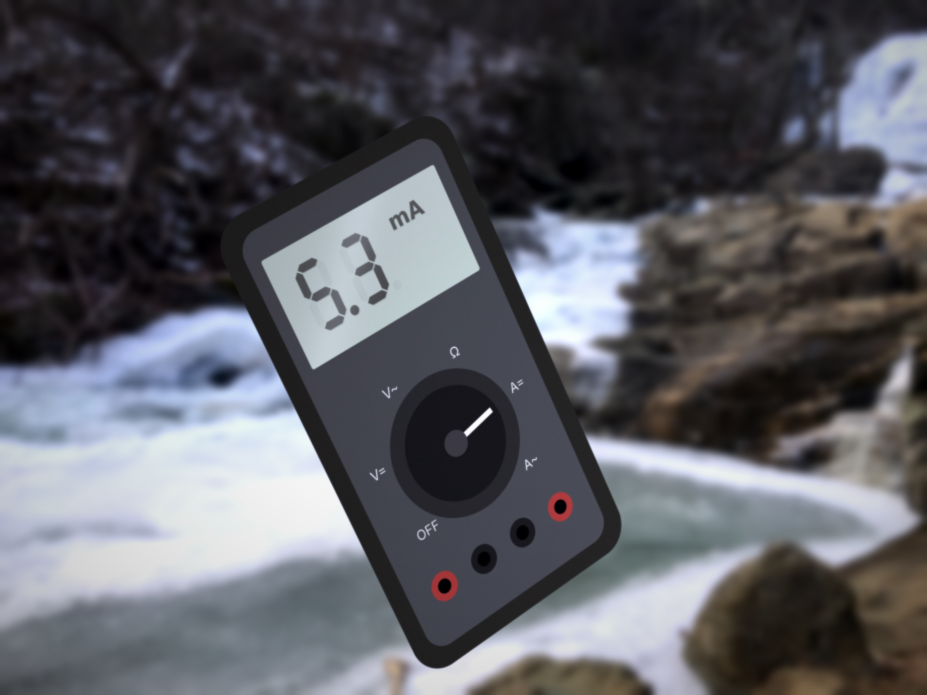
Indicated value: 5.3 mA
